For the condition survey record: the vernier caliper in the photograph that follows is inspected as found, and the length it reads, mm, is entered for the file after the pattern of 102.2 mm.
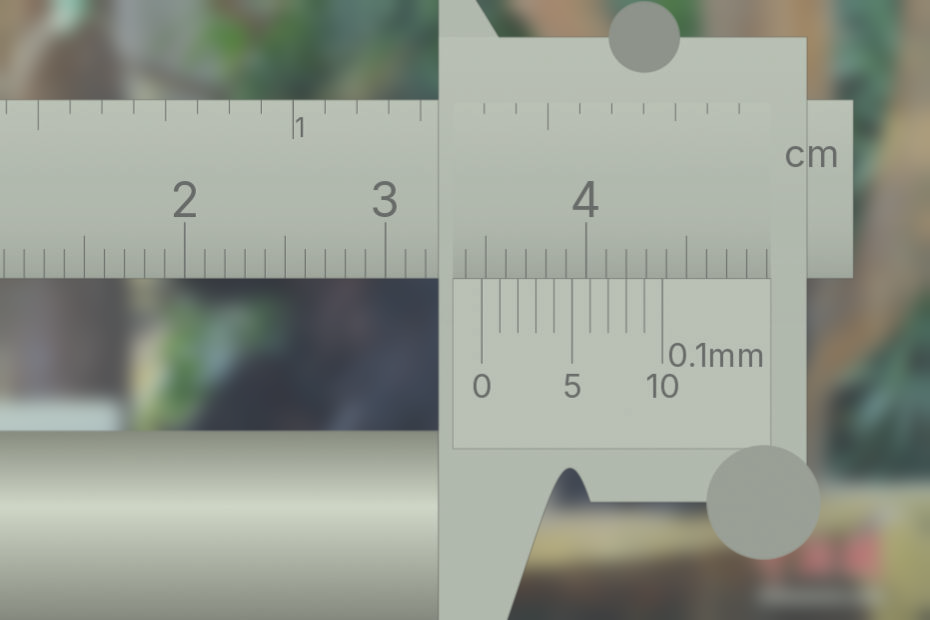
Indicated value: 34.8 mm
